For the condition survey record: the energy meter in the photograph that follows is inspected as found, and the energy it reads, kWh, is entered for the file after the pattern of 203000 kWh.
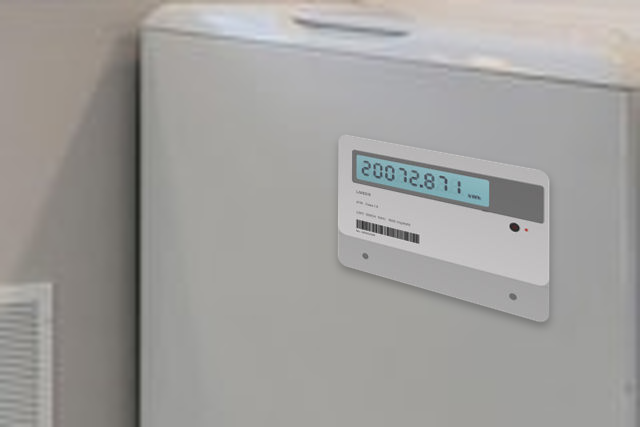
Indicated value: 20072.871 kWh
